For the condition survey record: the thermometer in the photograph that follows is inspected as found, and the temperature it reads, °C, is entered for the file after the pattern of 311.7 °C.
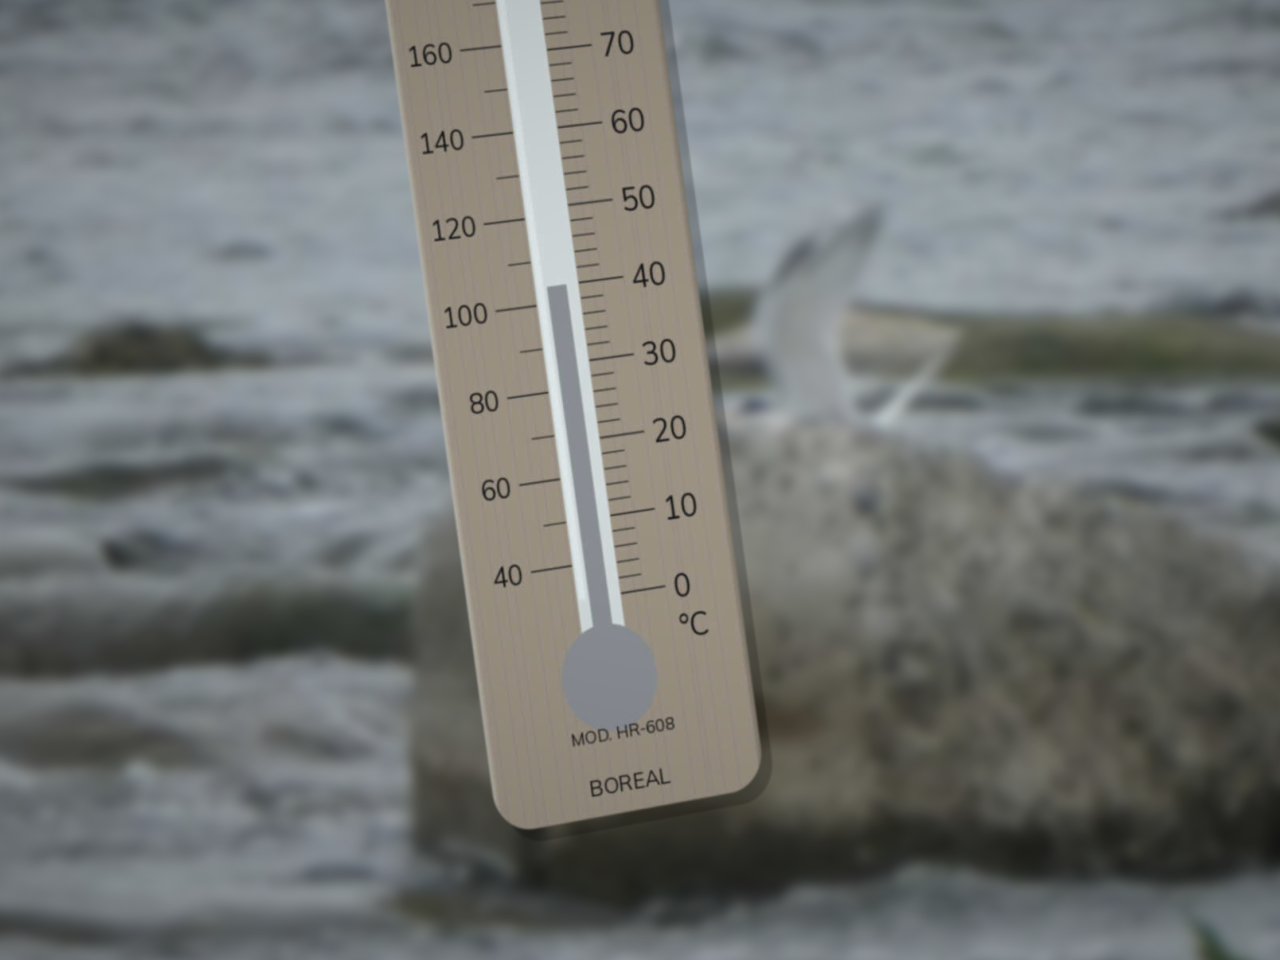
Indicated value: 40 °C
